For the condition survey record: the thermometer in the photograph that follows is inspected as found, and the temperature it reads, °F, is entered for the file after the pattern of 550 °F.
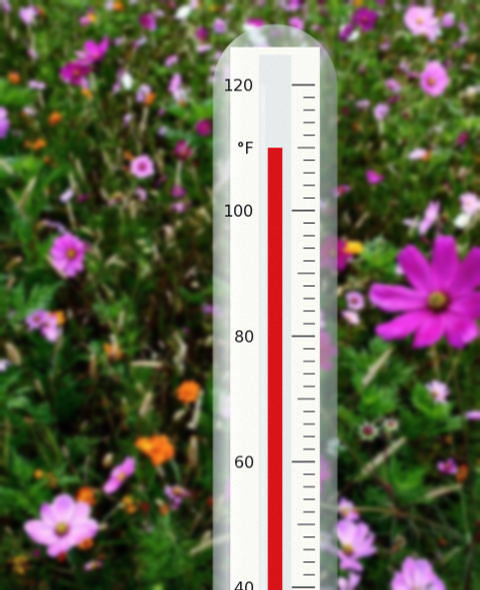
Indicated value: 110 °F
